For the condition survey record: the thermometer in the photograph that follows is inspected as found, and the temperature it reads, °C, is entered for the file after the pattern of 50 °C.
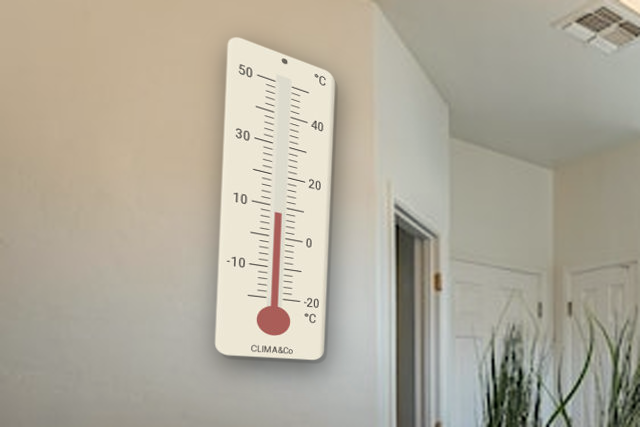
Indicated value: 8 °C
